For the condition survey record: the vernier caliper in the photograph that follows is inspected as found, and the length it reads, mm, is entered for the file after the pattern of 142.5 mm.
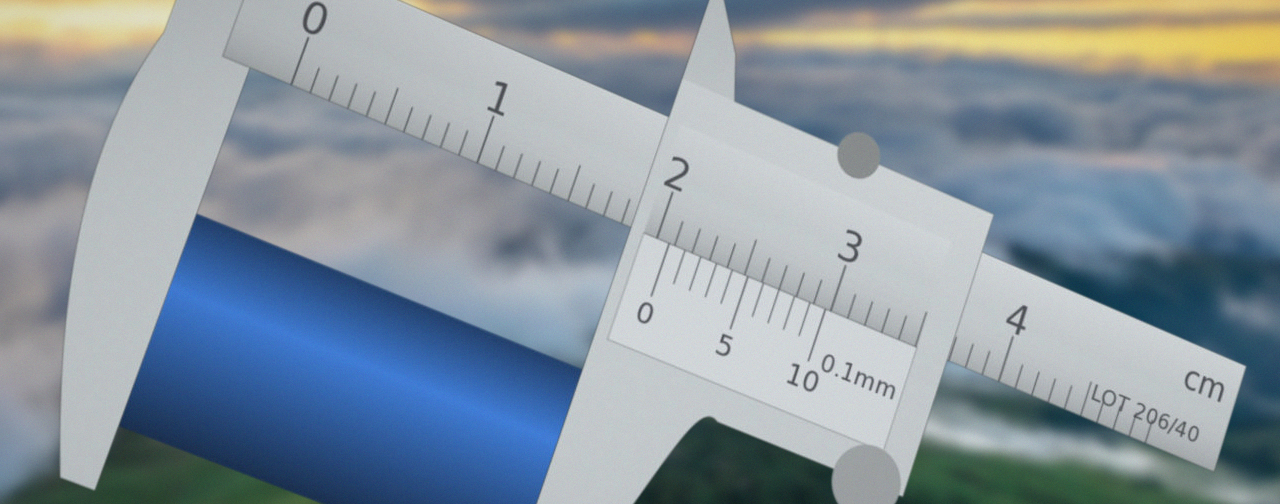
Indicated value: 20.7 mm
